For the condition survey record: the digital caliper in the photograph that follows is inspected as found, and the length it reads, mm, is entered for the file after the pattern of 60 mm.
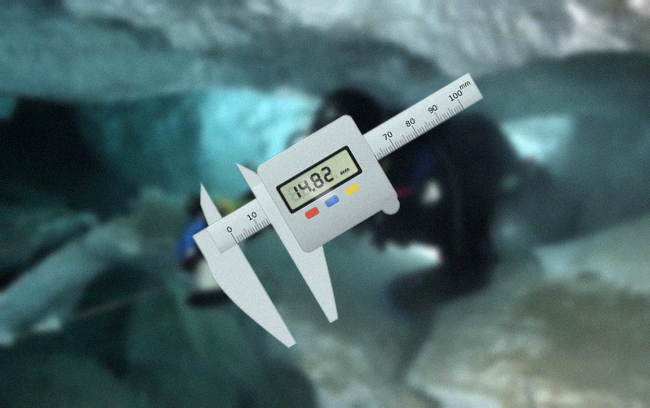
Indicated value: 14.82 mm
